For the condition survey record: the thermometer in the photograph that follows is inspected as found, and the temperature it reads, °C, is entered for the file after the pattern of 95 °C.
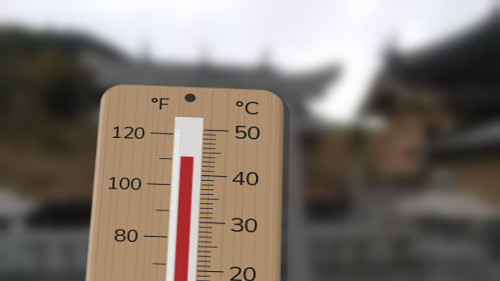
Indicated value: 44 °C
